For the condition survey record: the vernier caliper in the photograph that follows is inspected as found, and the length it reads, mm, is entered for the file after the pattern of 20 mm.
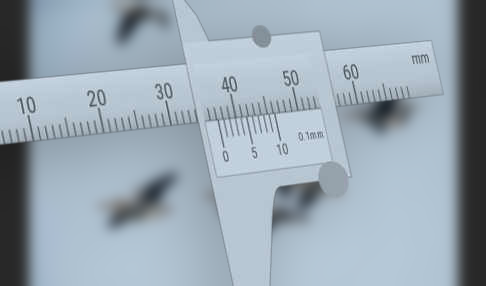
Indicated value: 37.2 mm
